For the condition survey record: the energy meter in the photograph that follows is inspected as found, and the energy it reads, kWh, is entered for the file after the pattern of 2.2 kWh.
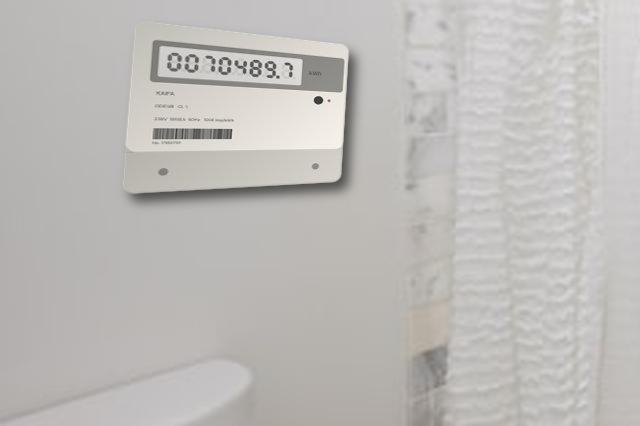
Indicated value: 70489.7 kWh
